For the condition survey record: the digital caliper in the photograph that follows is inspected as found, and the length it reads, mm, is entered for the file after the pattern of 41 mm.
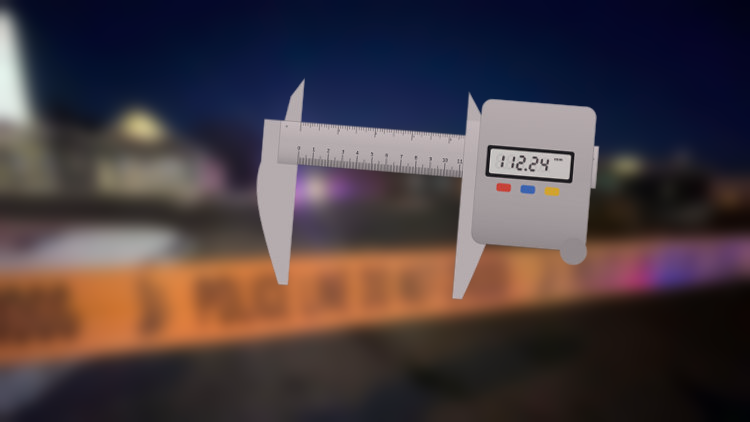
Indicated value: 112.24 mm
